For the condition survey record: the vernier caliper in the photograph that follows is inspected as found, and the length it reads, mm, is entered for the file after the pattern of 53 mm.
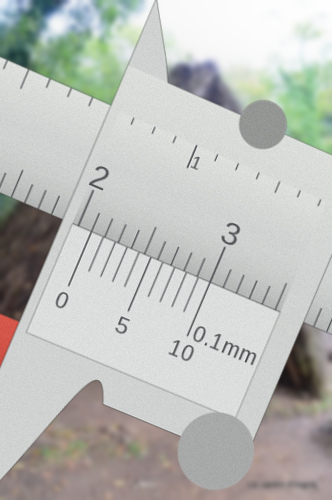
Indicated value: 21.0 mm
